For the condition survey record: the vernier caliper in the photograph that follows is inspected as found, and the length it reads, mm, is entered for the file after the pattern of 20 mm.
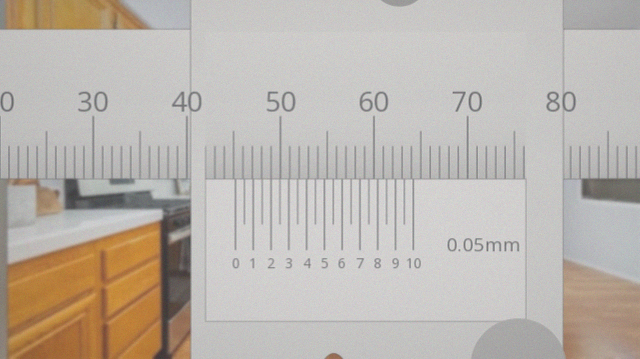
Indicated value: 45.2 mm
